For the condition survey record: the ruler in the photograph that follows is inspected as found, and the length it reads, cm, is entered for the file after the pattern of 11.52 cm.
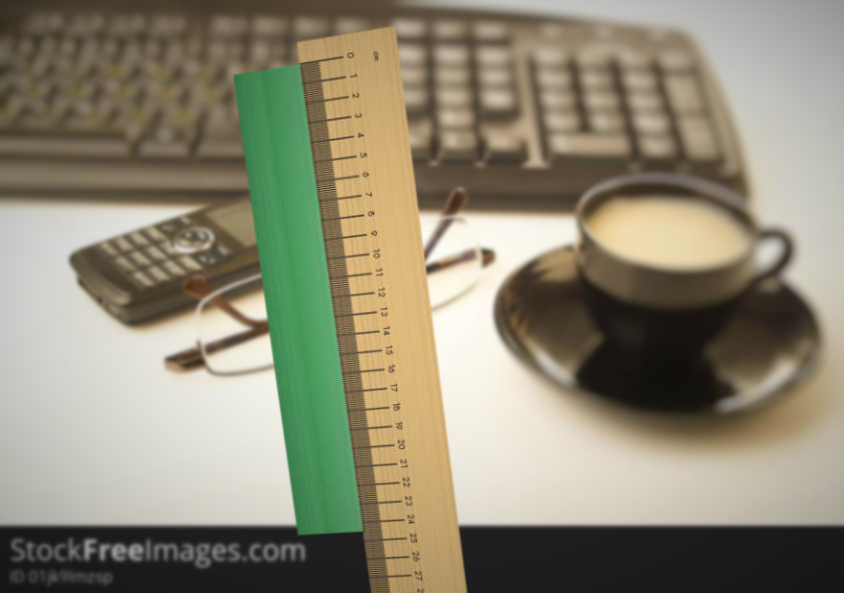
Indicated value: 24.5 cm
